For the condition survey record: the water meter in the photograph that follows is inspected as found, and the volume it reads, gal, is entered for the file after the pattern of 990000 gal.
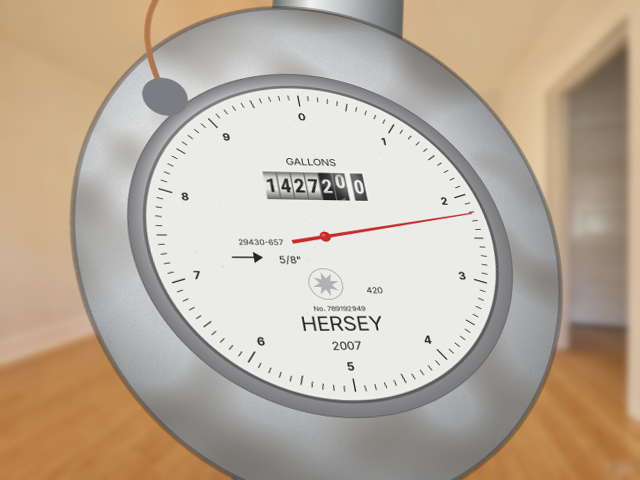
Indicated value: 1427202.2 gal
